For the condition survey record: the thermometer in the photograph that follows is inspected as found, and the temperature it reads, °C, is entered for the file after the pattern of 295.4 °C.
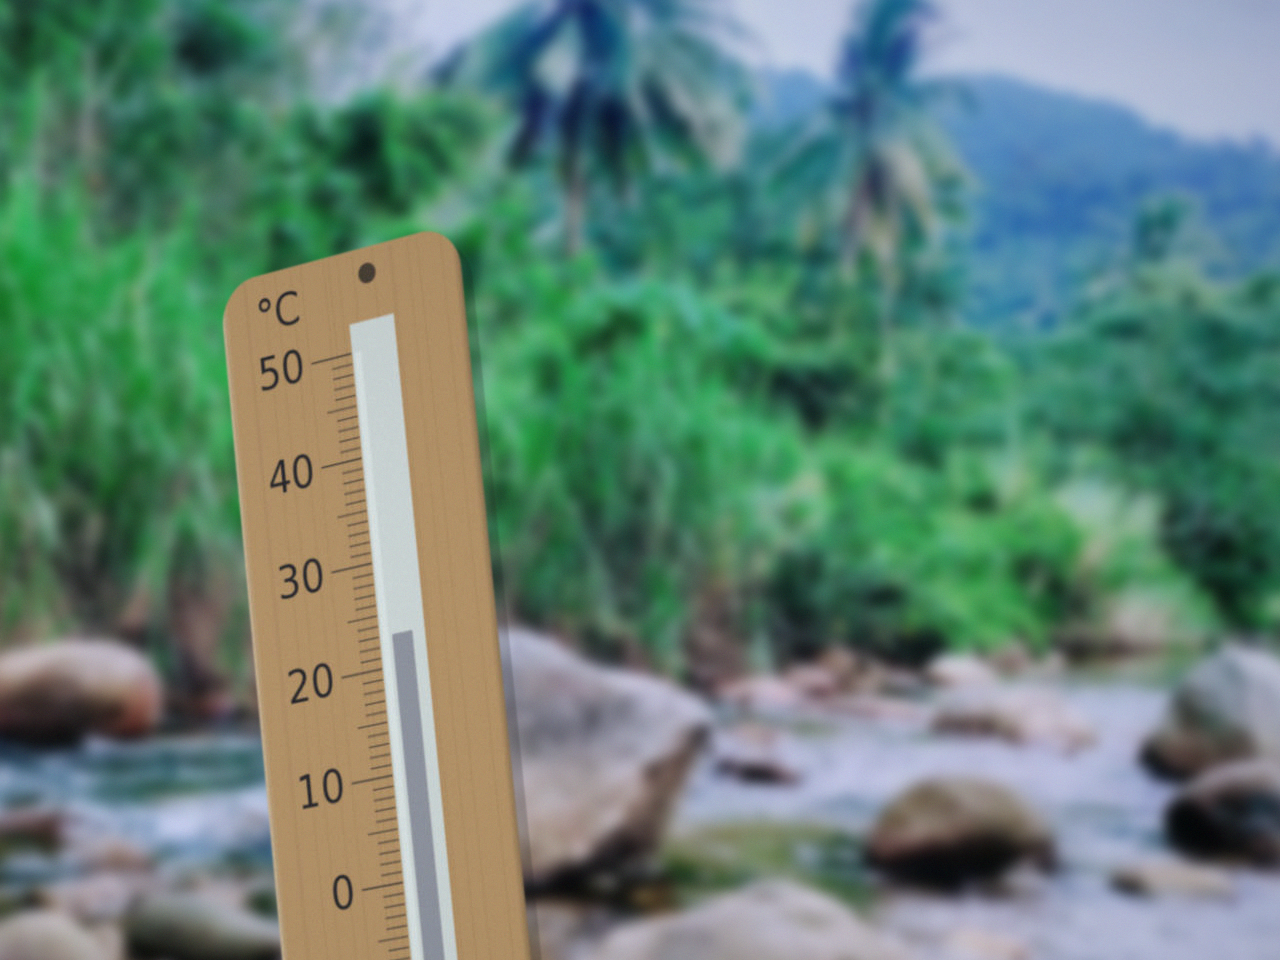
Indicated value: 23 °C
